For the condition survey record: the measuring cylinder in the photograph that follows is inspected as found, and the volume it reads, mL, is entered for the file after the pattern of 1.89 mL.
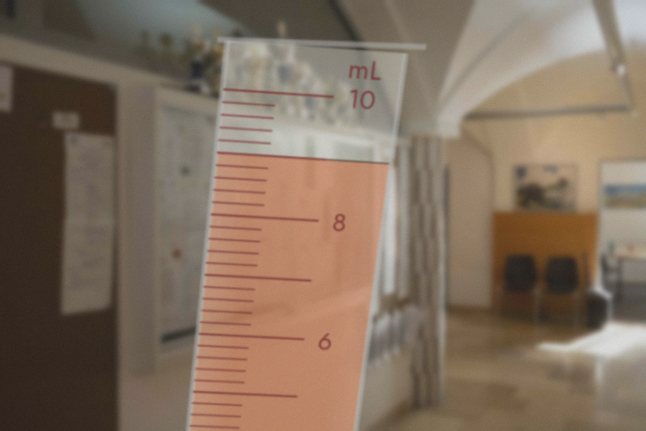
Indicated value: 9 mL
